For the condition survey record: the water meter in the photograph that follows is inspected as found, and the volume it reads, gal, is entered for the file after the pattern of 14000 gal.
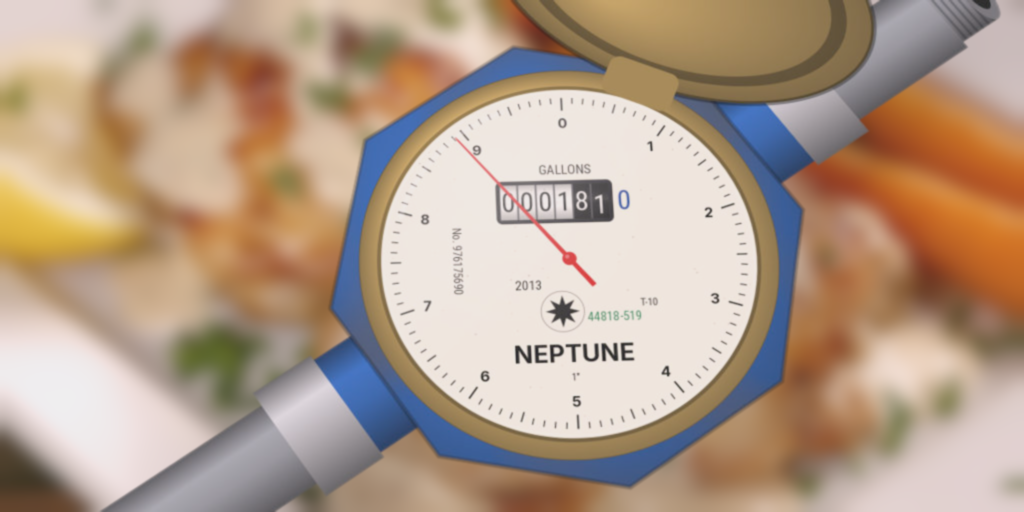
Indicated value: 1808.9 gal
